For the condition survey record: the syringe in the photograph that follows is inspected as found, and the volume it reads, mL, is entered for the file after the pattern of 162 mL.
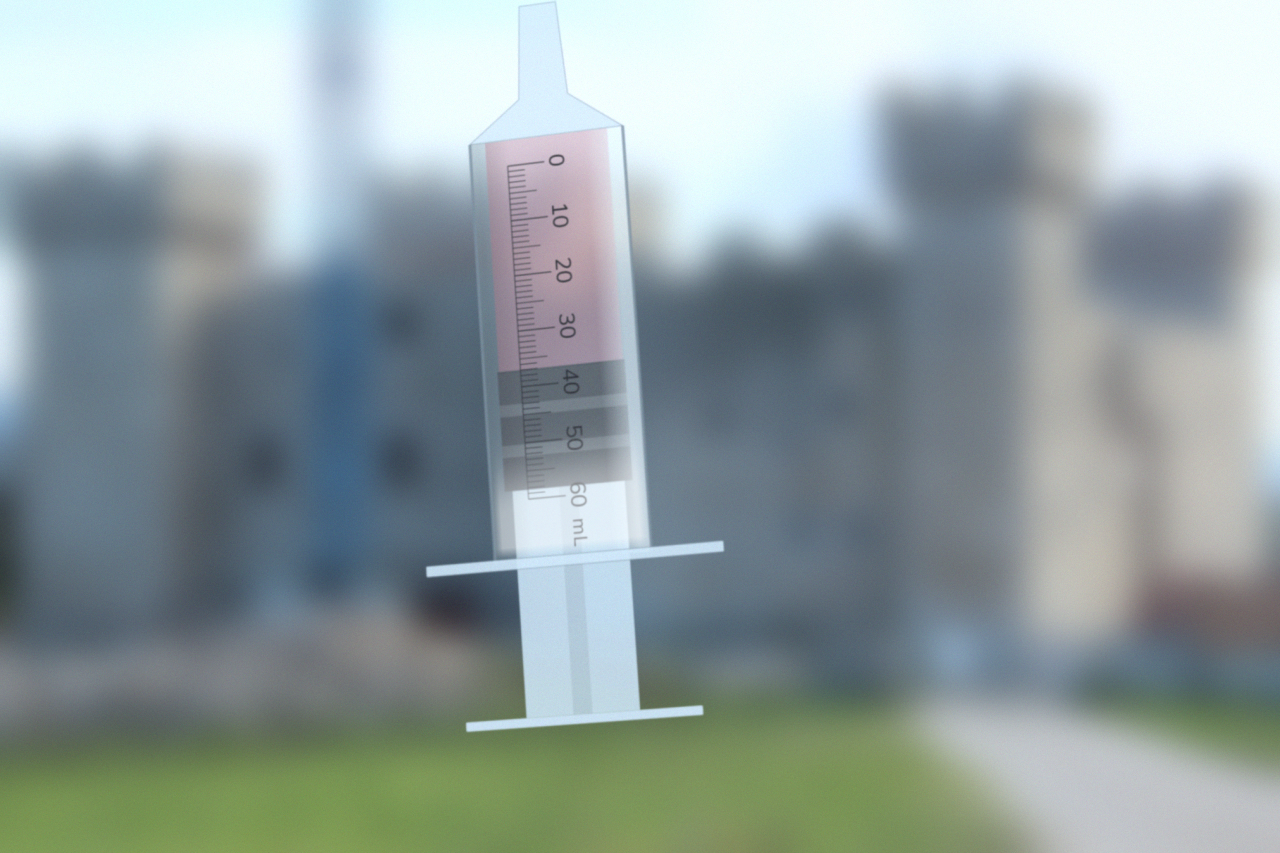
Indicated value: 37 mL
